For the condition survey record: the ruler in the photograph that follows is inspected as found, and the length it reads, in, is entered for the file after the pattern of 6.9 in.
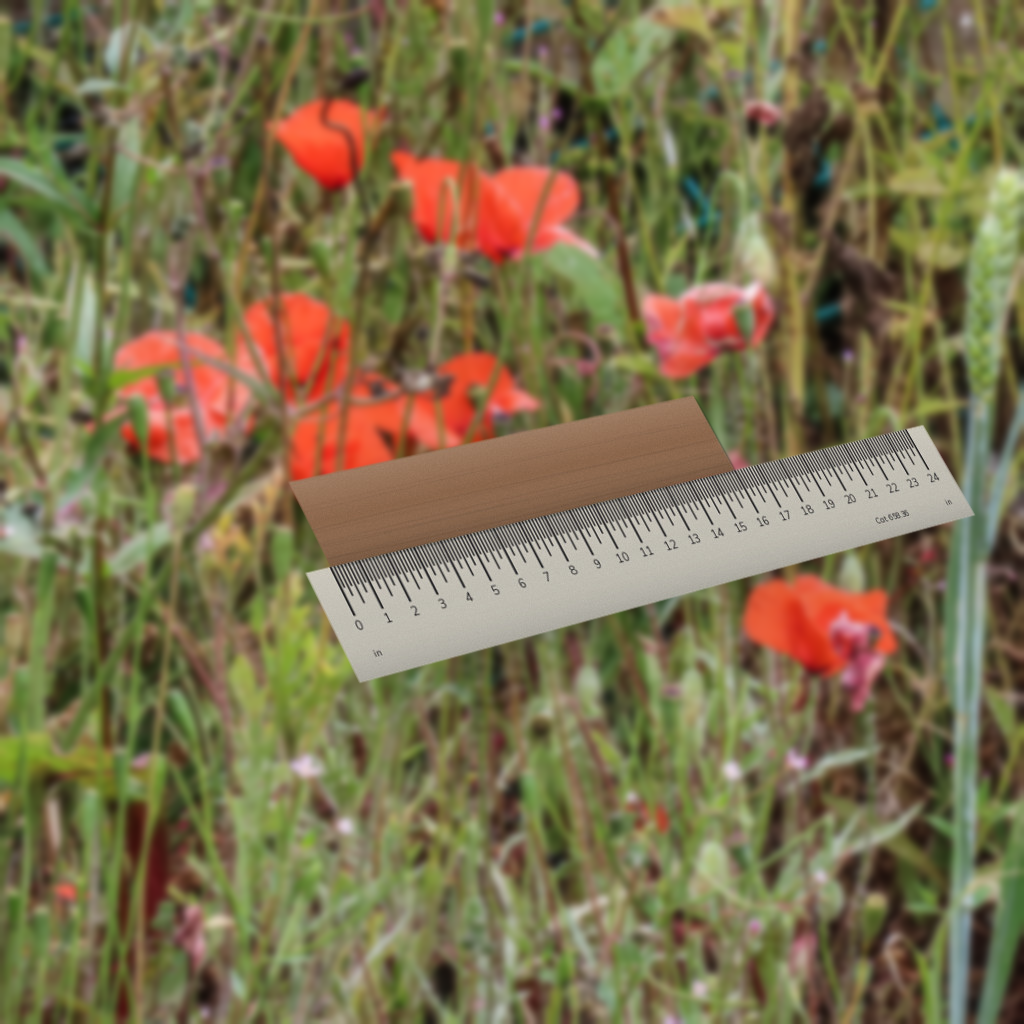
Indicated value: 16 in
